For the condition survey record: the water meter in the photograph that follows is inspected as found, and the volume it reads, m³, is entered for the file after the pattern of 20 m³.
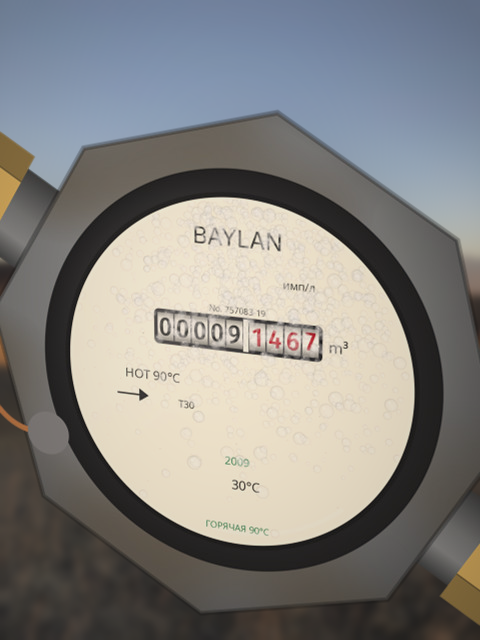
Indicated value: 9.1467 m³
